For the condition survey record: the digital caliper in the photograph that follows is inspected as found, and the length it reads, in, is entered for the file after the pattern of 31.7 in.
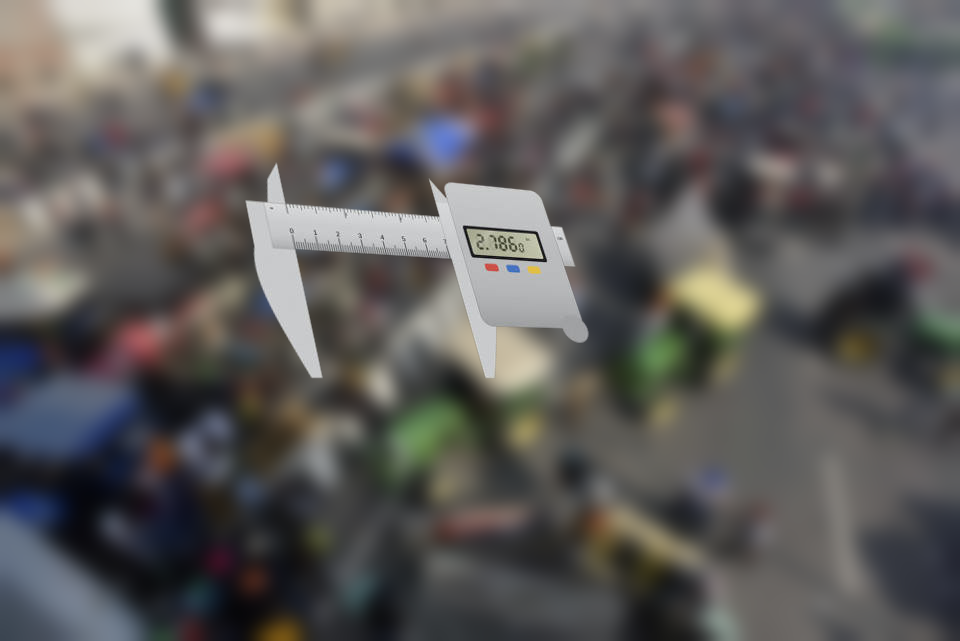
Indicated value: 2.7860 in
